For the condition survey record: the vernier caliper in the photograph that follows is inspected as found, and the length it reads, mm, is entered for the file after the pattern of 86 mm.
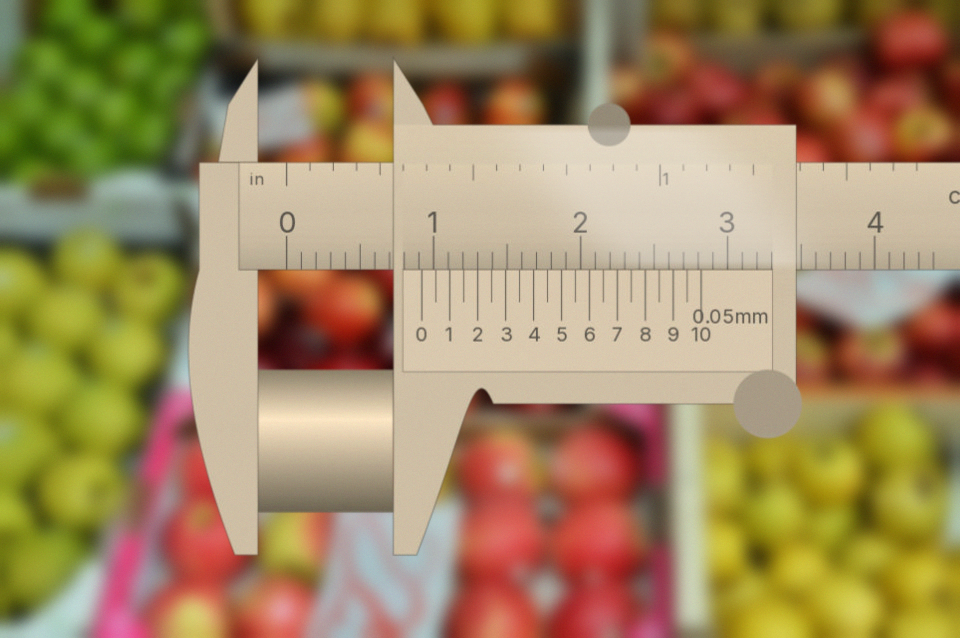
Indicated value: 9.2 mm
